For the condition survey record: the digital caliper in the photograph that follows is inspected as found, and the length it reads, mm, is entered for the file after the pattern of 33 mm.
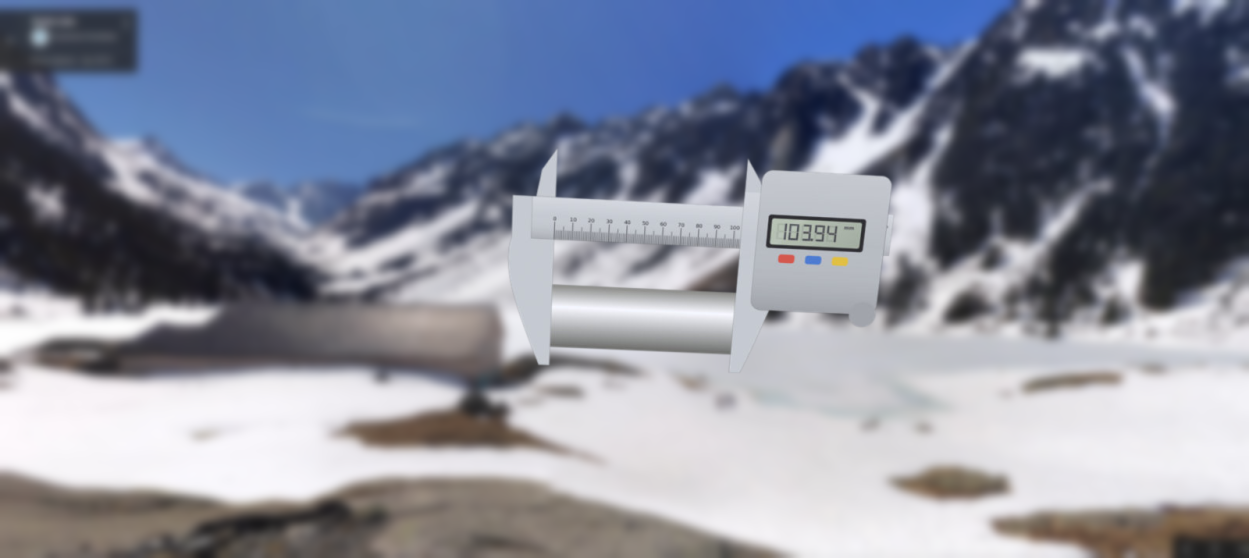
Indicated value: 103.94 mm
